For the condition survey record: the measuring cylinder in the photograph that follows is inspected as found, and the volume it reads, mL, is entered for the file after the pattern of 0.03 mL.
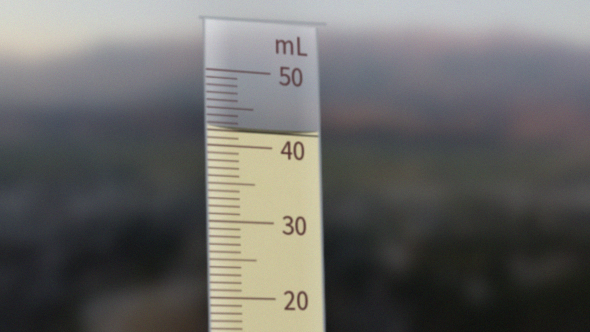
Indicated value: 42 mL
